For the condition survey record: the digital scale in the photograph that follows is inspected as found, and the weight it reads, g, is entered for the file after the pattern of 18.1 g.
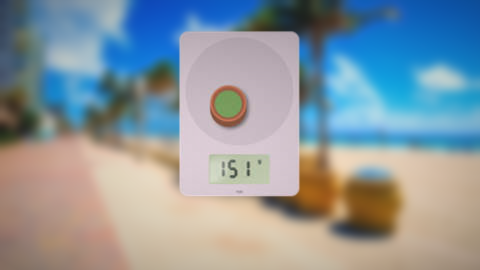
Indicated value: 151 g
